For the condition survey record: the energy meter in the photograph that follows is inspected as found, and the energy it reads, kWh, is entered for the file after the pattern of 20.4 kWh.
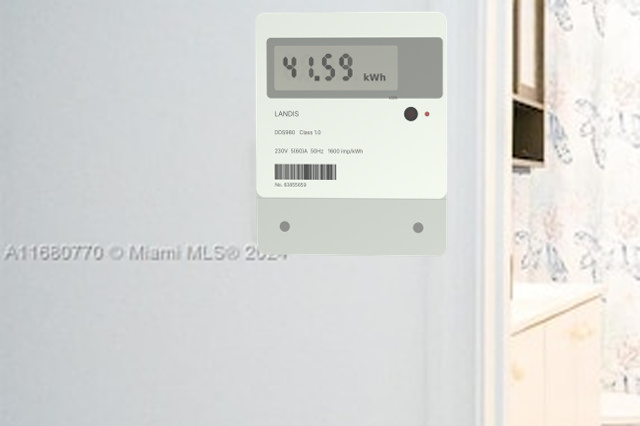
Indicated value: 41.59 kWh
